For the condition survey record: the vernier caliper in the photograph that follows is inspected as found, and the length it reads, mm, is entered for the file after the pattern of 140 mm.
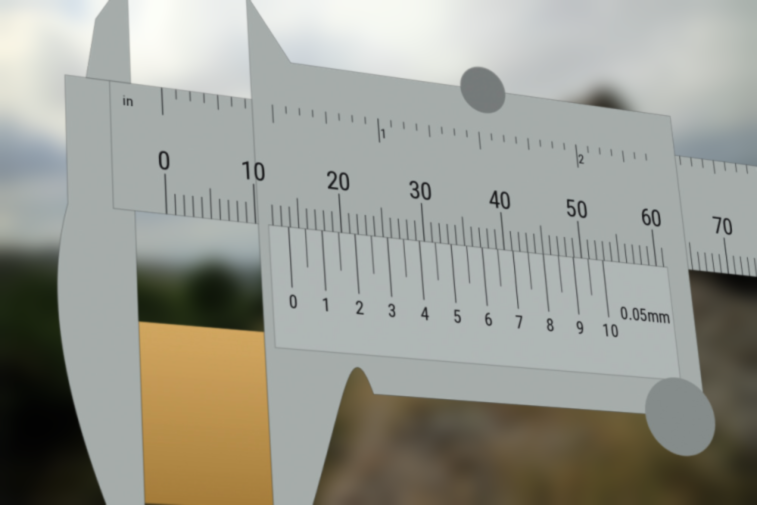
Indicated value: 13.8 mm
